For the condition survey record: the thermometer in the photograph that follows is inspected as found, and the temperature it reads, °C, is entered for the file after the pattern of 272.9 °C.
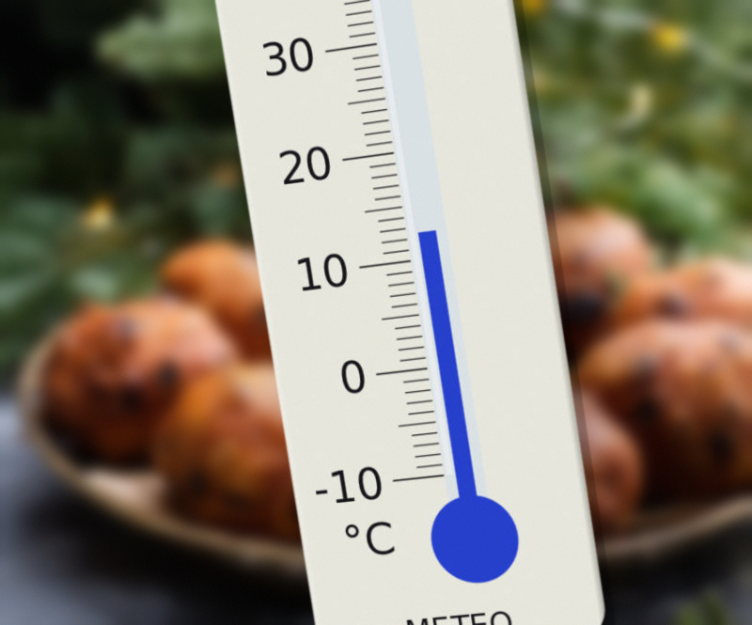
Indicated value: 12.5 °C
